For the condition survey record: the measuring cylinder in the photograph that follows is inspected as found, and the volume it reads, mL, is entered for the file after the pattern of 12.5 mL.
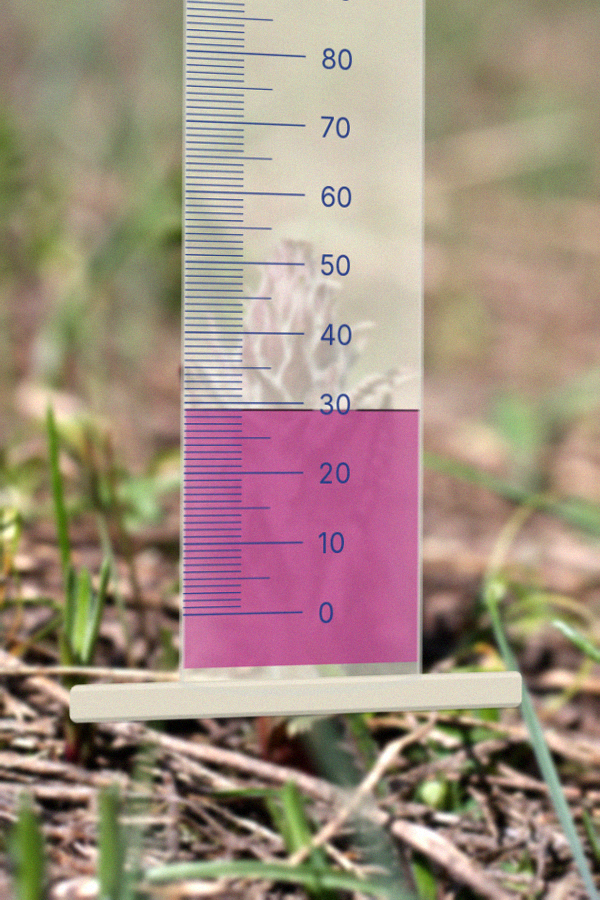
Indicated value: 29 mL
